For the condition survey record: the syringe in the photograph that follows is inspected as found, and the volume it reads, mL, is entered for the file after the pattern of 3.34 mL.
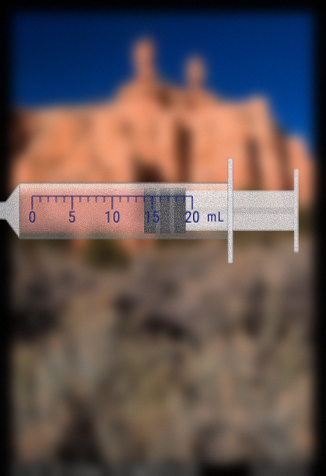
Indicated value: 14 mL
